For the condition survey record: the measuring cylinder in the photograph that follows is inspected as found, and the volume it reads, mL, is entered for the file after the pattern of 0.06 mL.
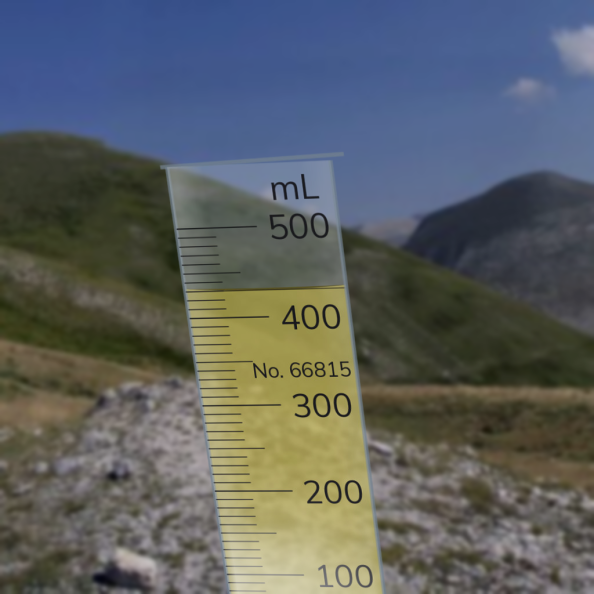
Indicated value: 430 mL
